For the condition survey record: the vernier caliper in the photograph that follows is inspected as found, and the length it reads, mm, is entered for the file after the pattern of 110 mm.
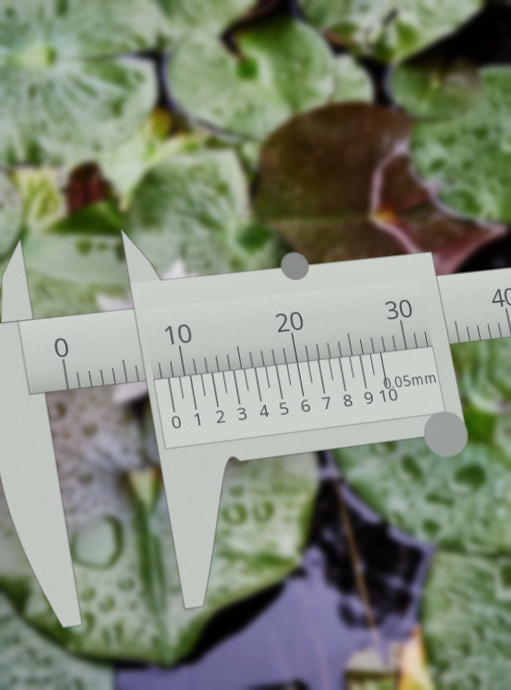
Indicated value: 8.6 mm
